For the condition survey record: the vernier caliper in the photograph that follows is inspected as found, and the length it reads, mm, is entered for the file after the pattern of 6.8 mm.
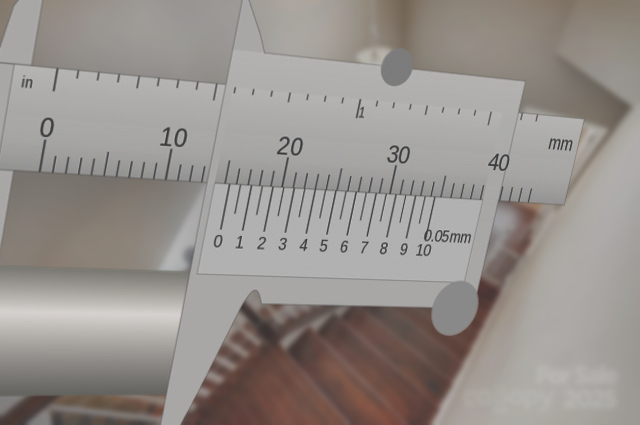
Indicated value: 15.4 mm
